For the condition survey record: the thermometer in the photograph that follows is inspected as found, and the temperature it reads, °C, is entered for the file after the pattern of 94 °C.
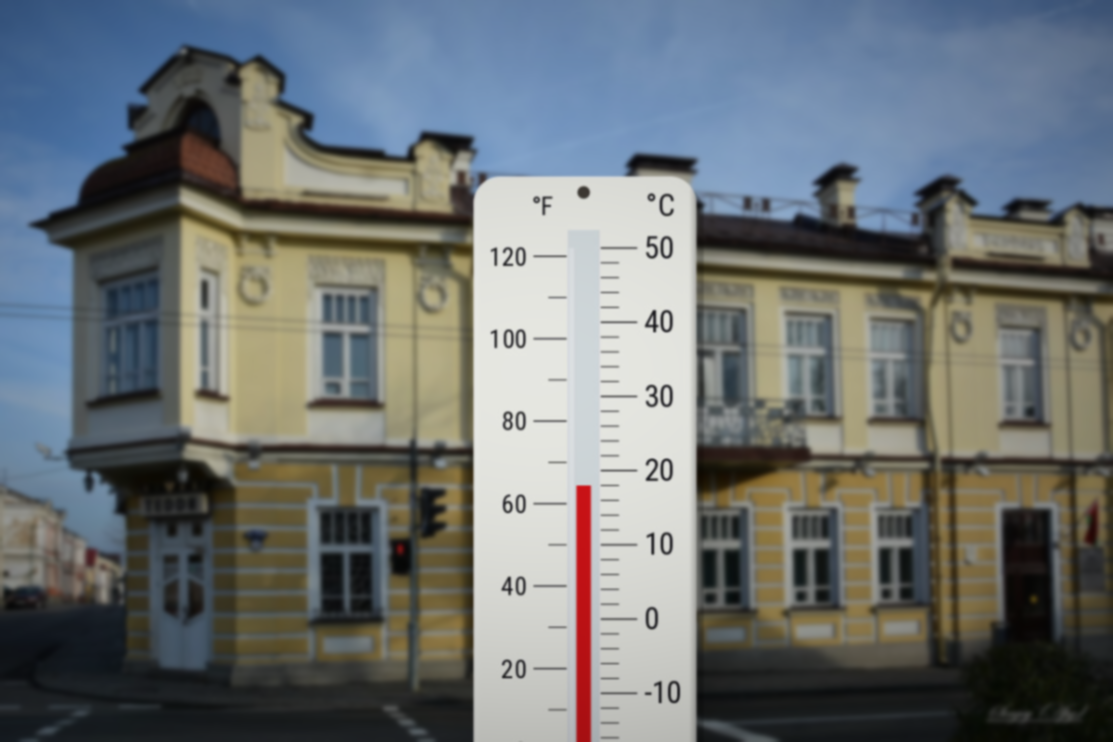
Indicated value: 18 °C
